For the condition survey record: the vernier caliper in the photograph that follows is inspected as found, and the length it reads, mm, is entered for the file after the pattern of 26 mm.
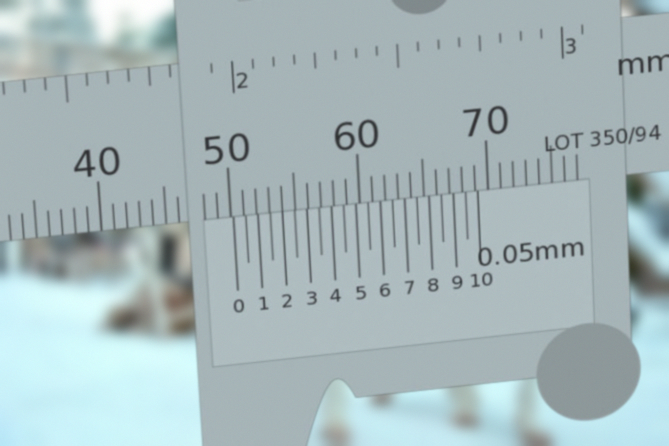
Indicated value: 50.2 mm
